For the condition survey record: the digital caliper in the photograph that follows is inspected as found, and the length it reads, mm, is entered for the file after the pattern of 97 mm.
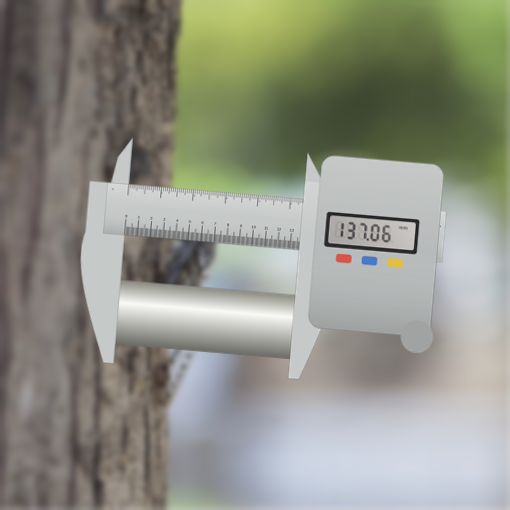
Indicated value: 137.06 mm
